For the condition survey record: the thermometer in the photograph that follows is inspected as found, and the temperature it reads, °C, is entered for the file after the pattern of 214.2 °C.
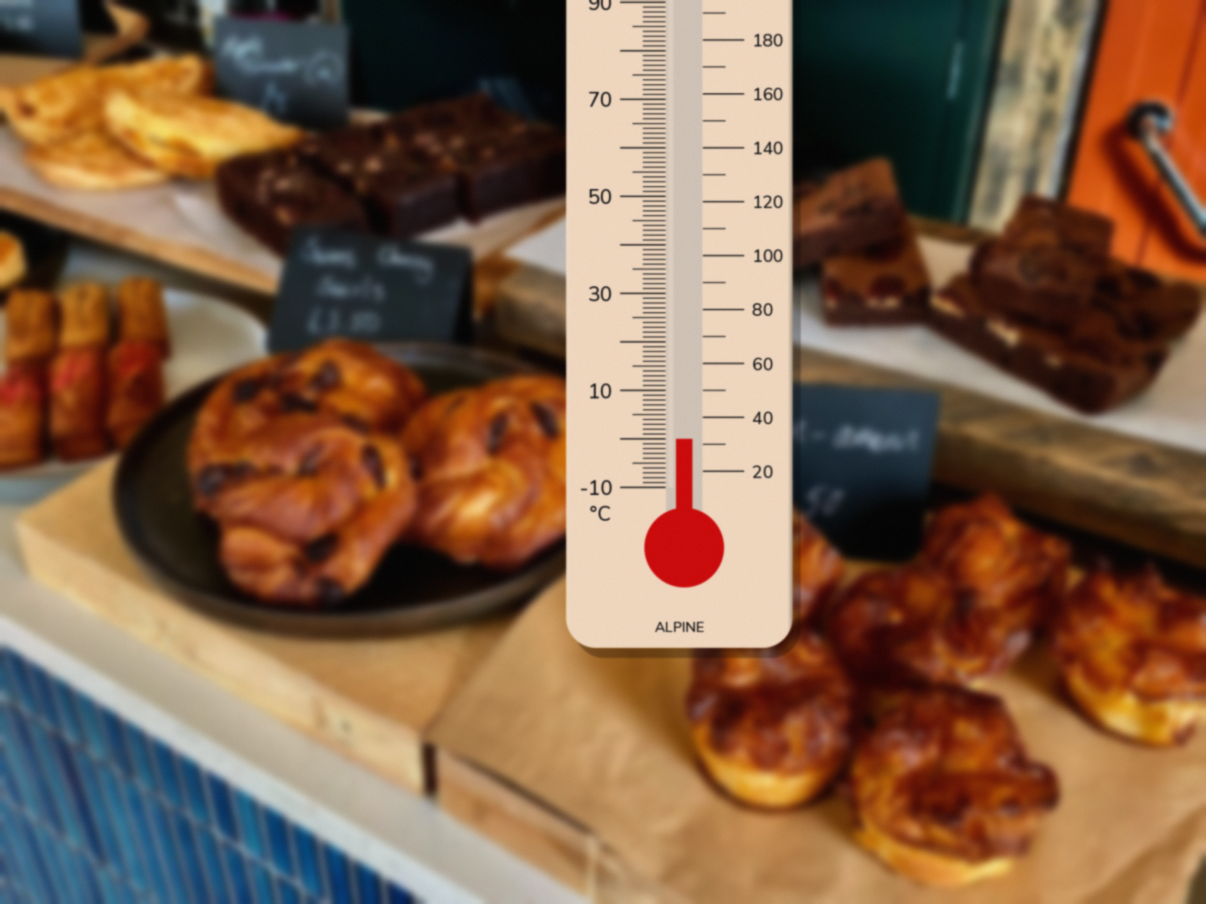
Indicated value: 0 °C
